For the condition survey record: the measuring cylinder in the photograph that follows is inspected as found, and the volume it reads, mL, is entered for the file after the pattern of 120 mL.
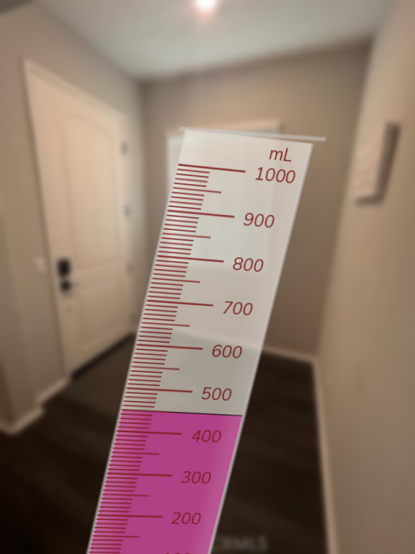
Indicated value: 450 mL
